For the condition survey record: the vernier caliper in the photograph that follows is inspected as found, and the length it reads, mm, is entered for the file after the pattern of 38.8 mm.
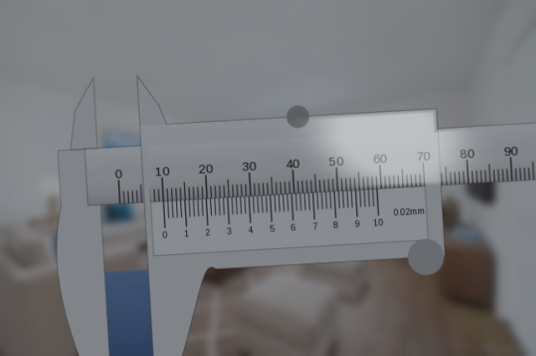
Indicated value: 10.0 mm
